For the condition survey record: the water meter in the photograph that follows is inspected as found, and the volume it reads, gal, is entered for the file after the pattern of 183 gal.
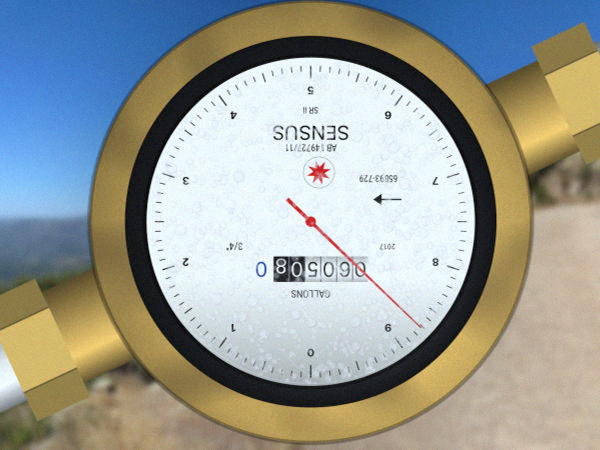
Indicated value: 605078.7 gal
